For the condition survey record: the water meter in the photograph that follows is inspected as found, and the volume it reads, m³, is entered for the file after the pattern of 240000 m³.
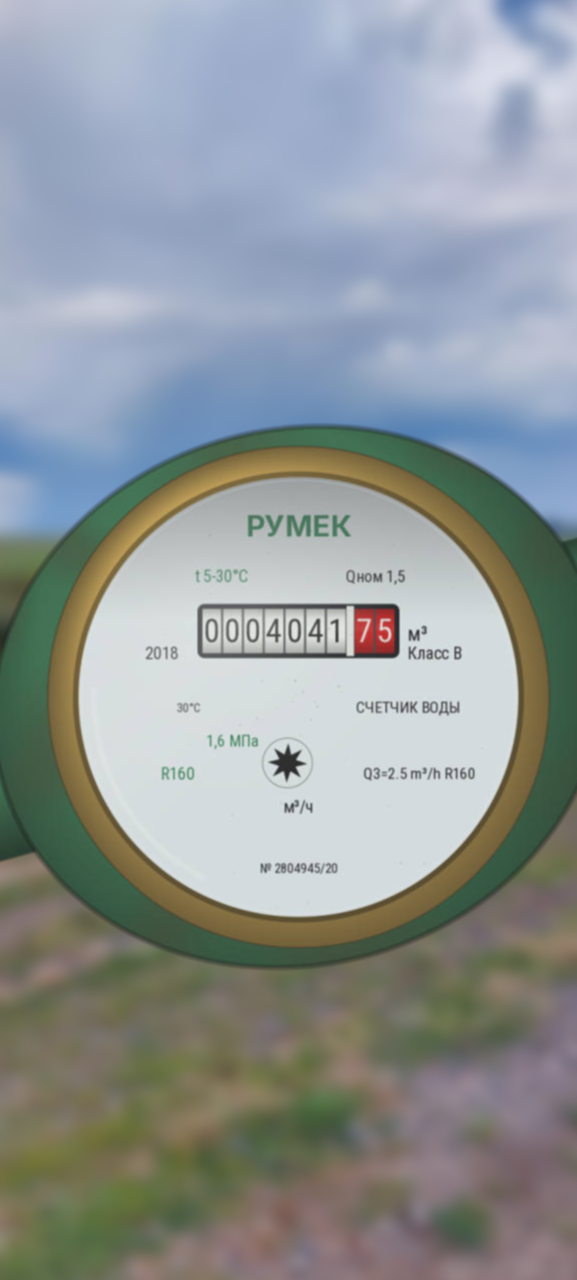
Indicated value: 4041.75 m³
